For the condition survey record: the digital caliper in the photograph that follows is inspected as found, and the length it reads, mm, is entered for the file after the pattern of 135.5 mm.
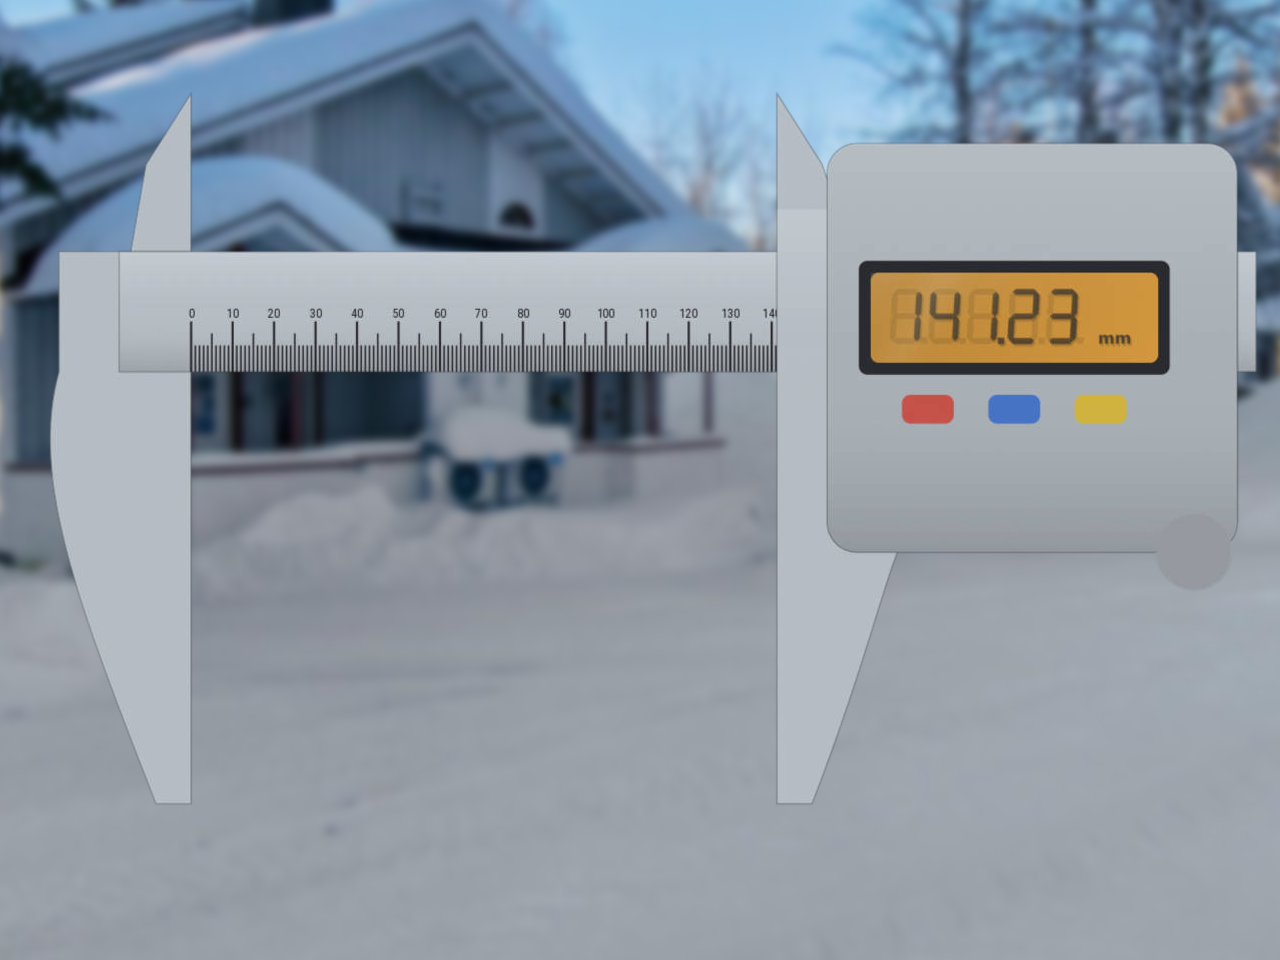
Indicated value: 141.23 mm
